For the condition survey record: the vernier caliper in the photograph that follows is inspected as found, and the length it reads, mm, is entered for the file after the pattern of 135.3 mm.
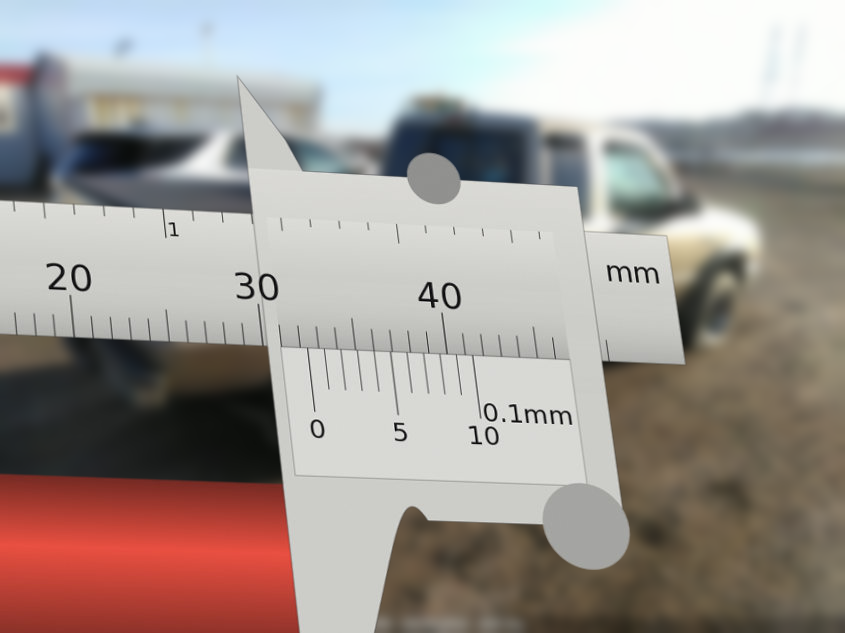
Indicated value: 32.4 mm
